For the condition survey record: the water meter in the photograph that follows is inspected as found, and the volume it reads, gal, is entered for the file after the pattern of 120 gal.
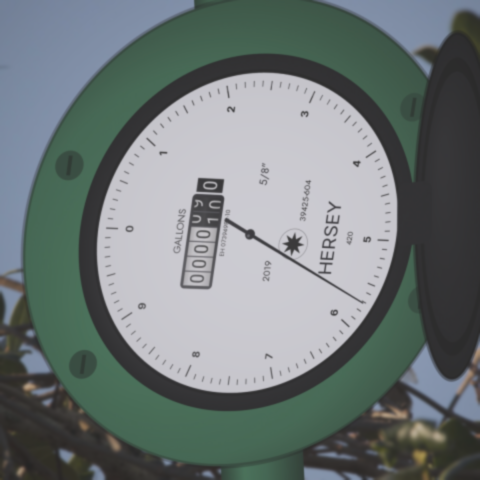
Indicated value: 95.7 gal
